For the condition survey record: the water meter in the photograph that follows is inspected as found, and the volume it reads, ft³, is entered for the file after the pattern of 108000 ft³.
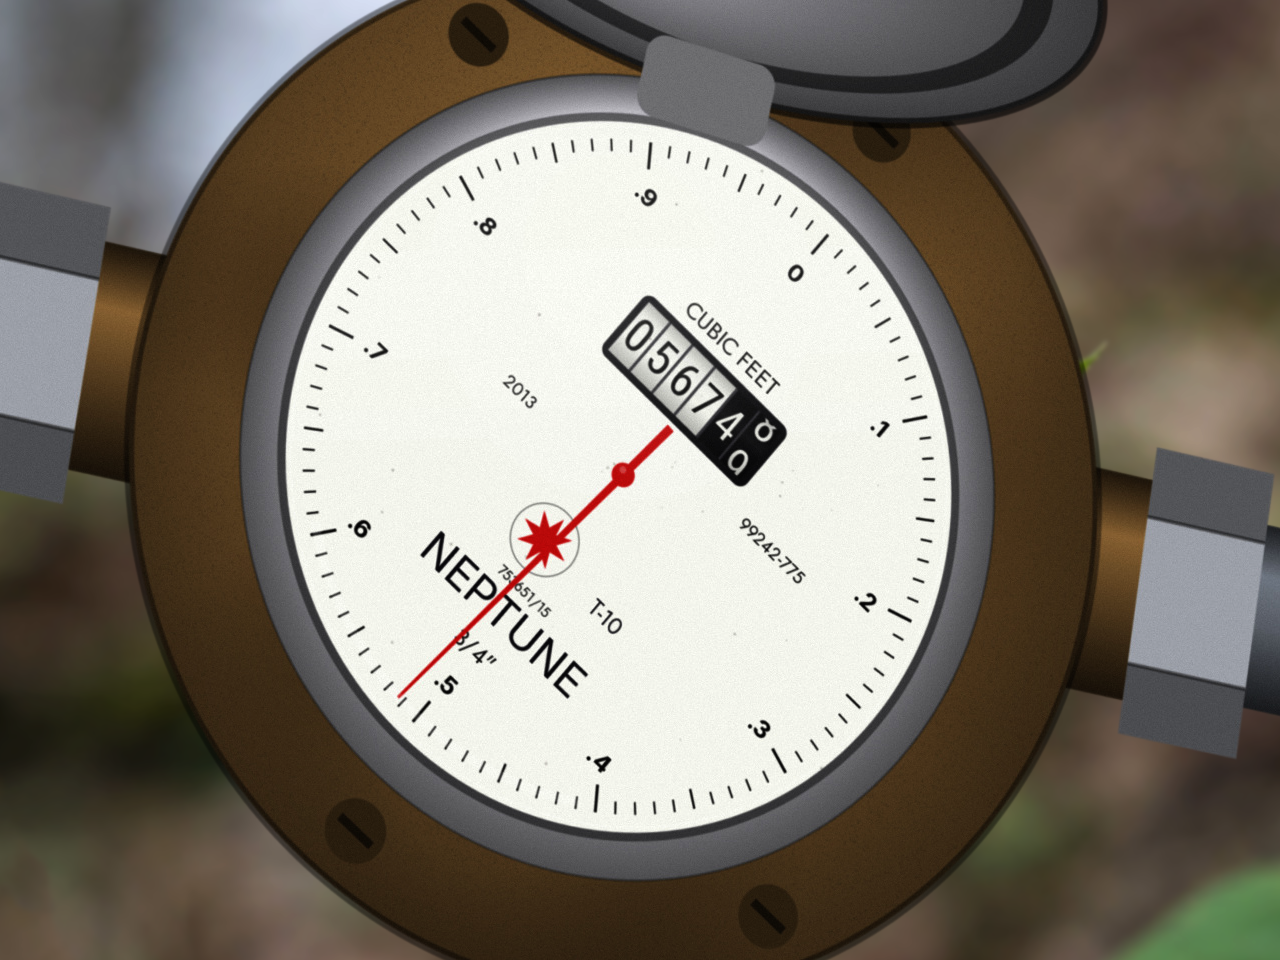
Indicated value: 56748.51 ft³
